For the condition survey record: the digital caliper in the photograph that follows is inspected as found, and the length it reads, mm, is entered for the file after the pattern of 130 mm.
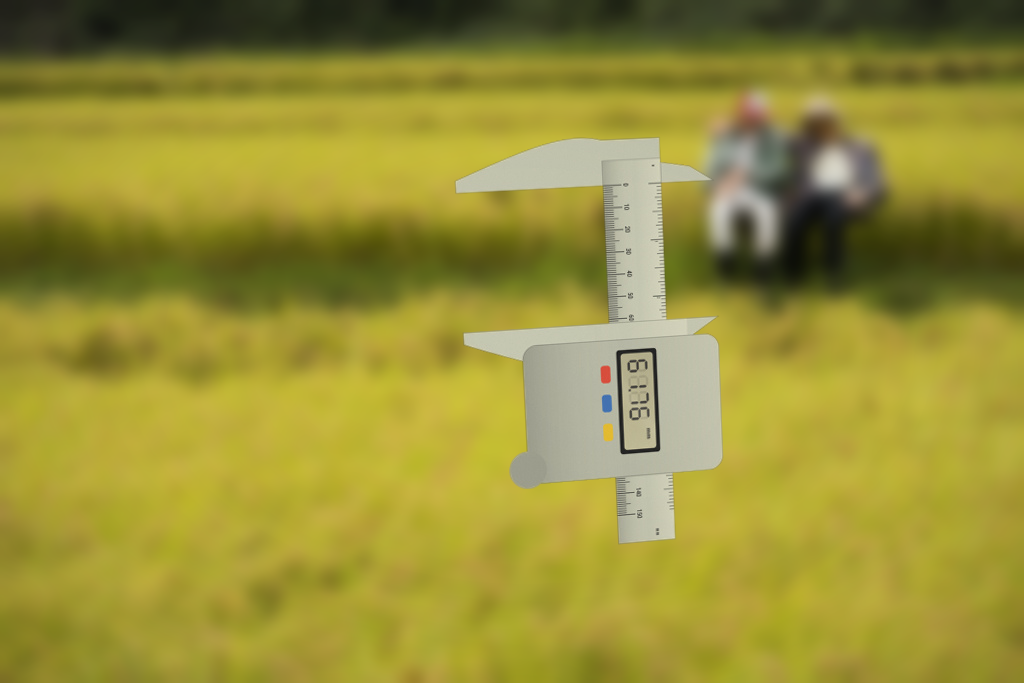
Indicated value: 61.76 mm
